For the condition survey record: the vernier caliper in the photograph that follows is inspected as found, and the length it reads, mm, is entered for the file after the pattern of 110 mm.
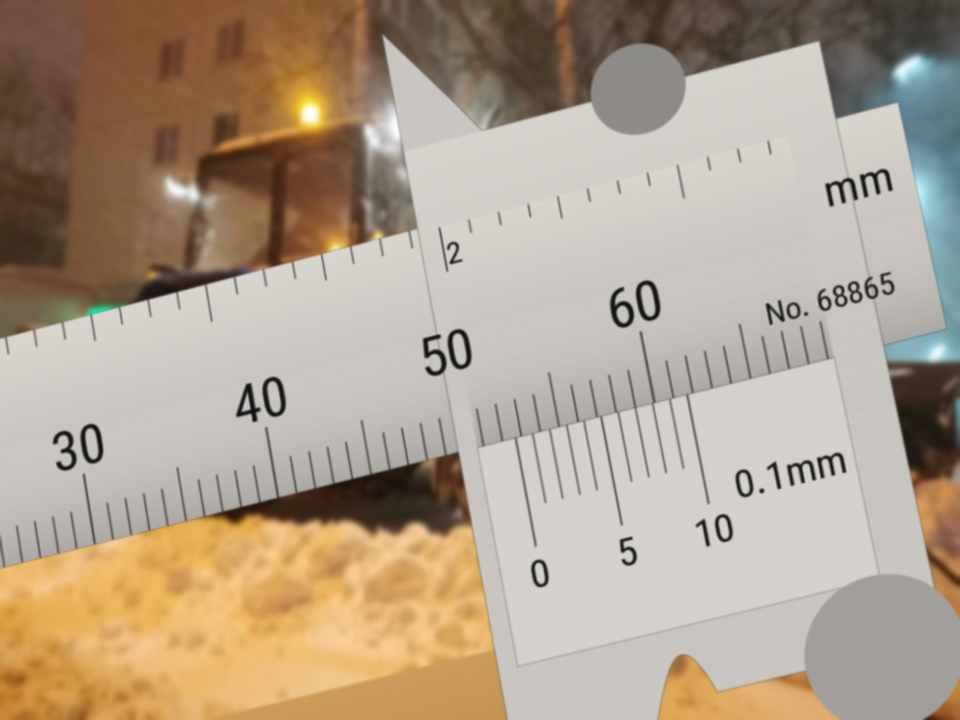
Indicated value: 52.7 mm
